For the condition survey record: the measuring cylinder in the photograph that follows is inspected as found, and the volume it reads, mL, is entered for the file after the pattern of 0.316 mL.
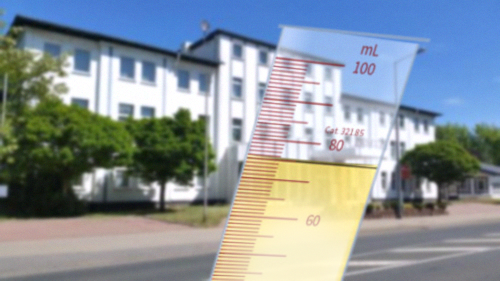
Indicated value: 75 mL
